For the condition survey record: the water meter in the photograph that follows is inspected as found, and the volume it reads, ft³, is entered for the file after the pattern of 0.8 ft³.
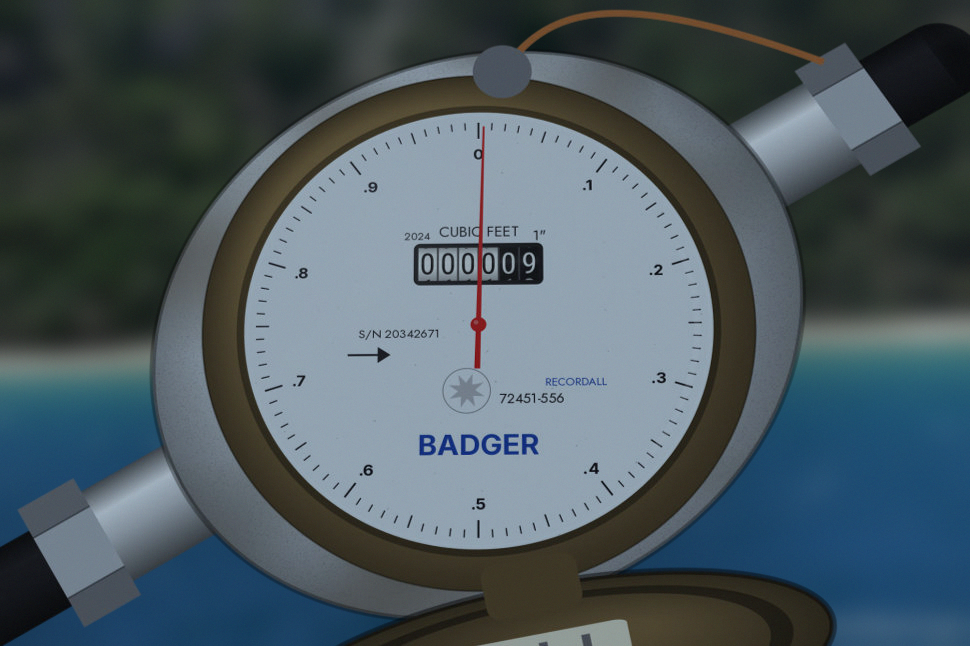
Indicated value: 9.00 ft³
